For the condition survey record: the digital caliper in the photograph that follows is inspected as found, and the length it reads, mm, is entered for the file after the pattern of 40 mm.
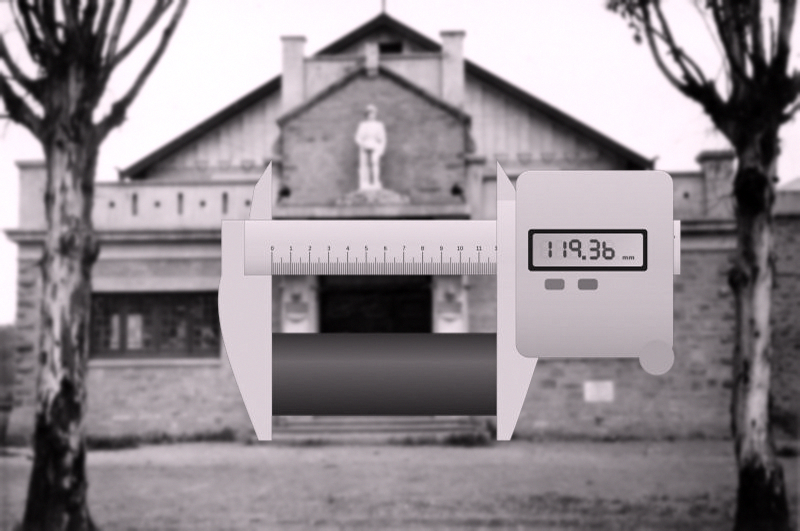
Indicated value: 119.36 mm
